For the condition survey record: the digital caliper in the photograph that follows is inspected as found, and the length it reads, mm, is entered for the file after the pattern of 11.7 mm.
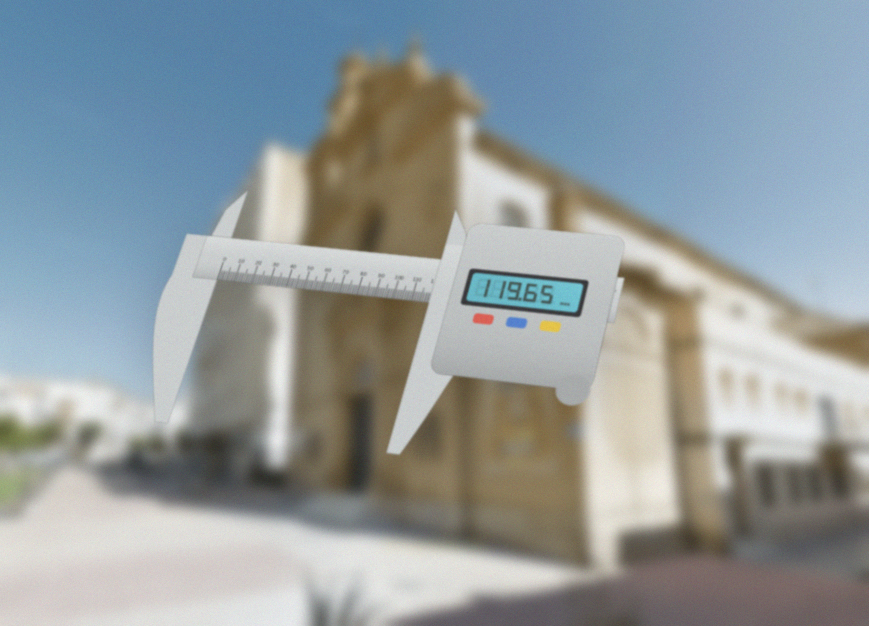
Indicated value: 119.65 mm
